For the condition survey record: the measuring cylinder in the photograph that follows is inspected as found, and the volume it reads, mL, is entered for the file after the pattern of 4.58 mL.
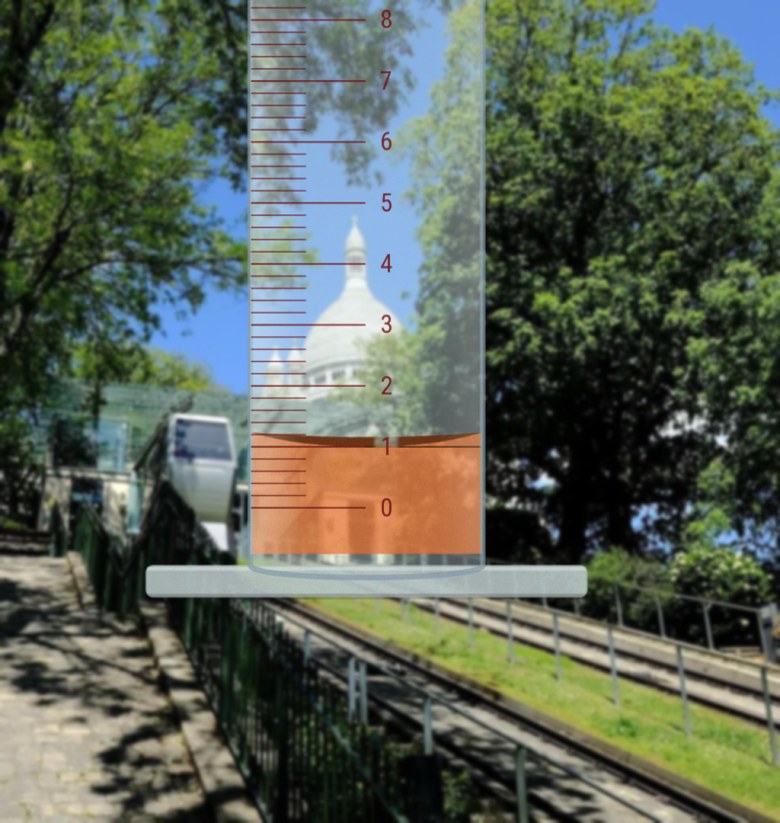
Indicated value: 1 mL
